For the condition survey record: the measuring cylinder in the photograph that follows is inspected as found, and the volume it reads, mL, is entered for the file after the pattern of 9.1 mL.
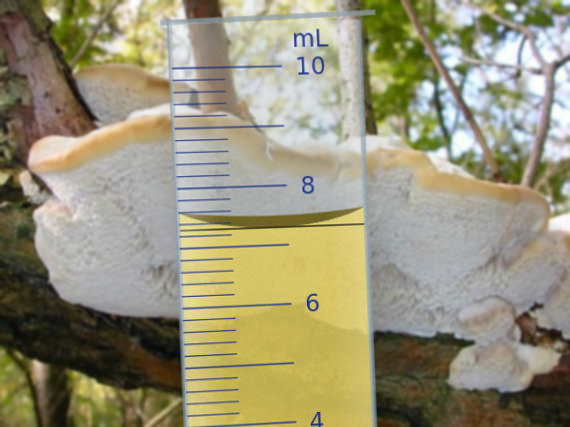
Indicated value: 7.3 mL
